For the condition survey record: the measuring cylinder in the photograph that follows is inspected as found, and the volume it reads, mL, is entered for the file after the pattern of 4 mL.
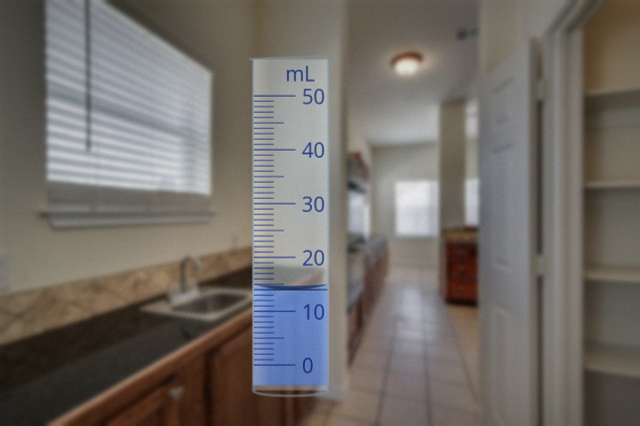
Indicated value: 14 mL
